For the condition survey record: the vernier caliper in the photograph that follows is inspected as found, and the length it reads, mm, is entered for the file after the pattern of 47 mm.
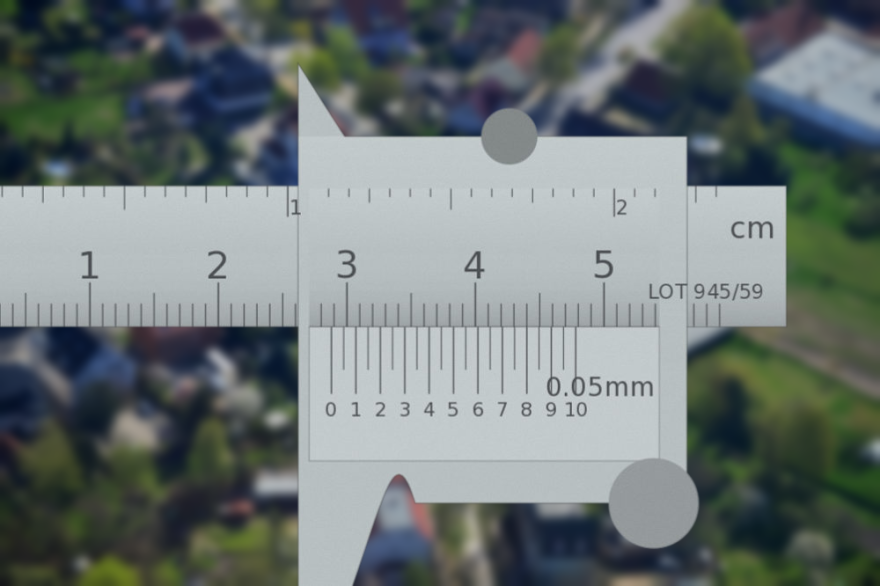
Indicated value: 28.8 mm
